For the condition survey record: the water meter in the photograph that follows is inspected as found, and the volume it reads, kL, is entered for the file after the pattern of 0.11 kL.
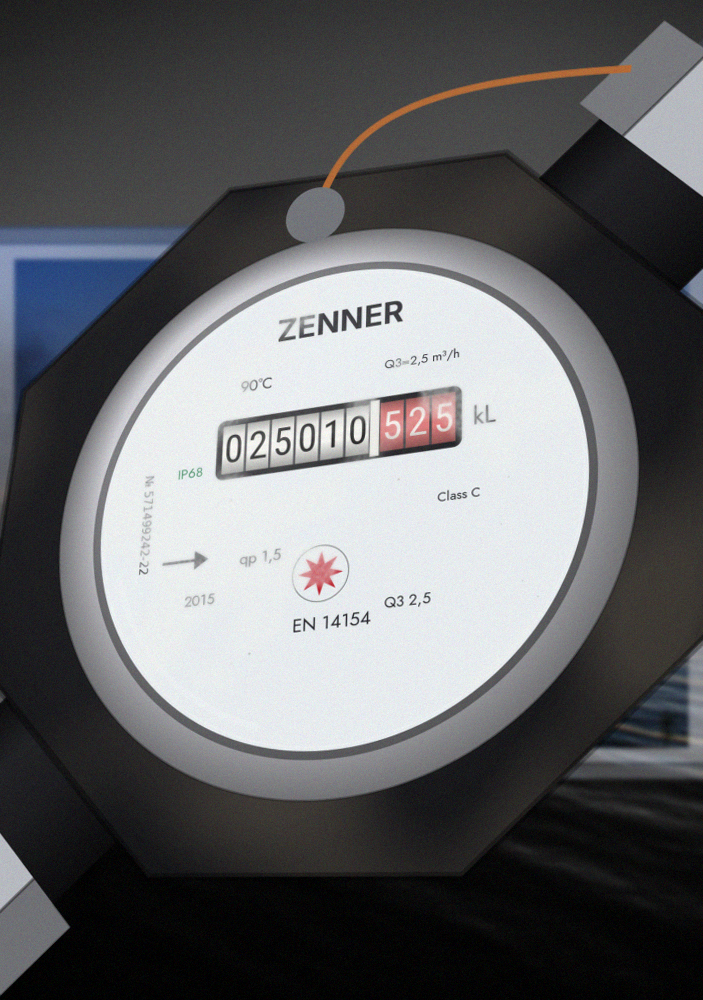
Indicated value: 25010.525 kL
